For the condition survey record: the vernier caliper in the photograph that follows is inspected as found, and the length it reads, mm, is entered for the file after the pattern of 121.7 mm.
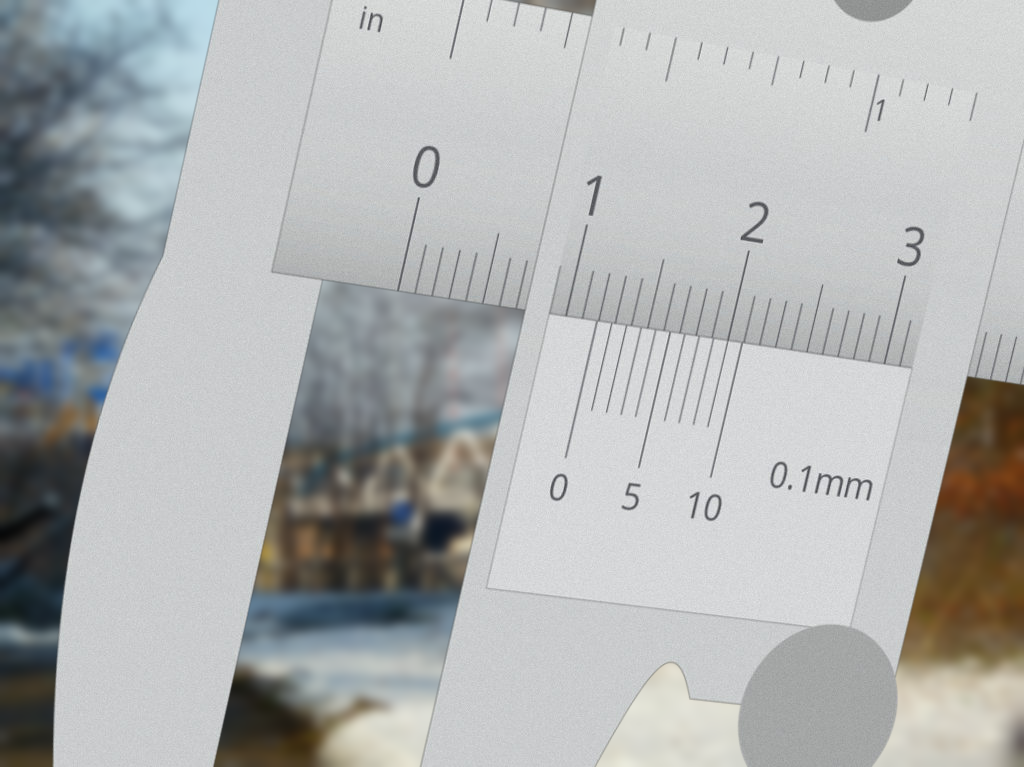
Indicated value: 11.9 mm
